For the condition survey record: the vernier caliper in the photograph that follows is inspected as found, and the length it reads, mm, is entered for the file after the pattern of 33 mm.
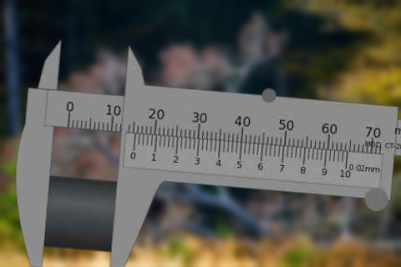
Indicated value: 15.5 mm
